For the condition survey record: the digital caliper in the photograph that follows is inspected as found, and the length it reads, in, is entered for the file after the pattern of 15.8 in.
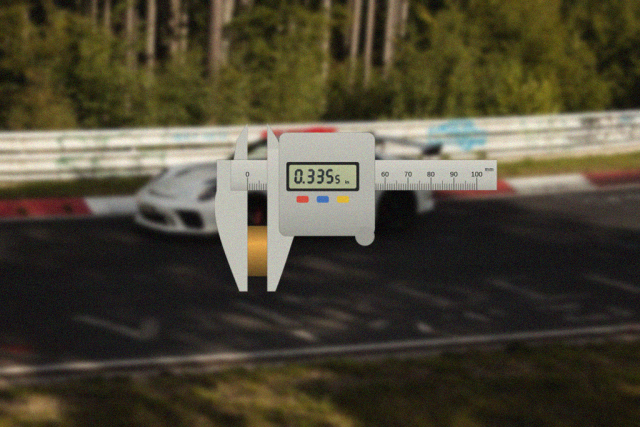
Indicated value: 0.3355 in
